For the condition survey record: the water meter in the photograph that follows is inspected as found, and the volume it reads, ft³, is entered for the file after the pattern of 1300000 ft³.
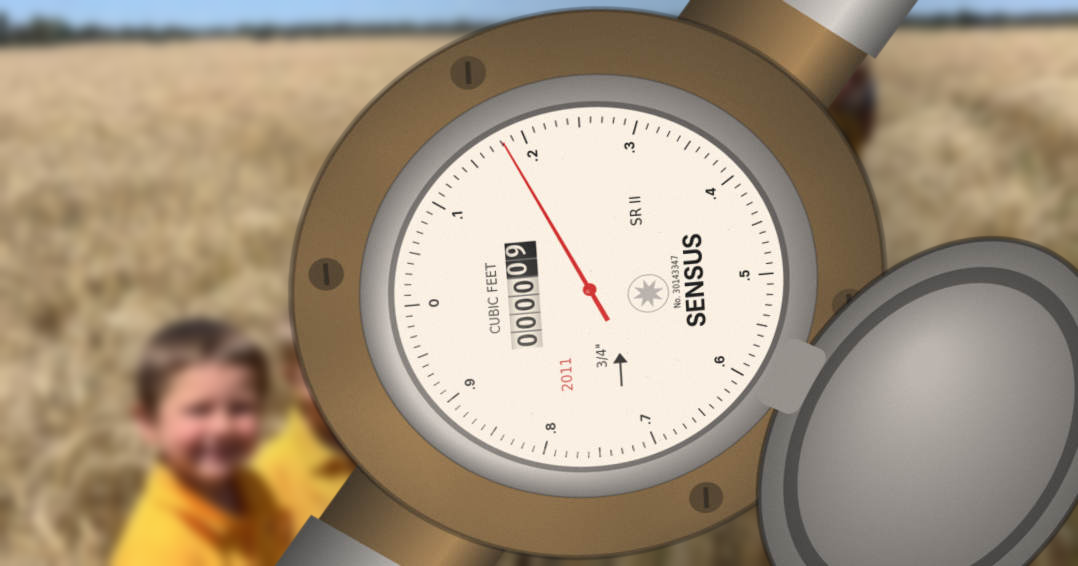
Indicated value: 9.18 ft³
